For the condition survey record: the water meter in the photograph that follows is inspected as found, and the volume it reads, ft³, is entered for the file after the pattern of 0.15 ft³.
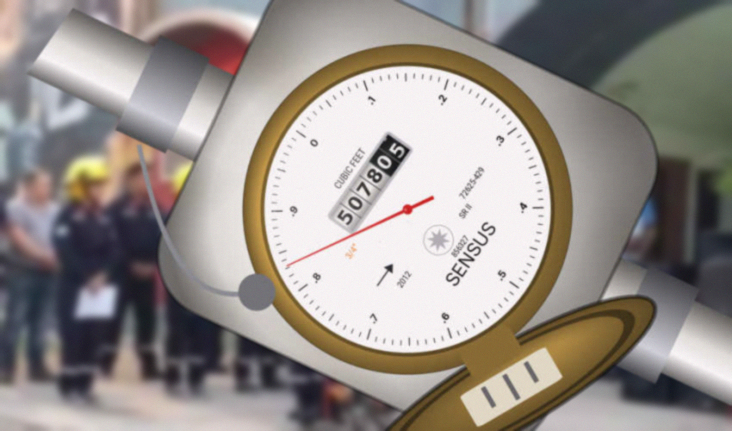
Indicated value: 507804.83 ft³
